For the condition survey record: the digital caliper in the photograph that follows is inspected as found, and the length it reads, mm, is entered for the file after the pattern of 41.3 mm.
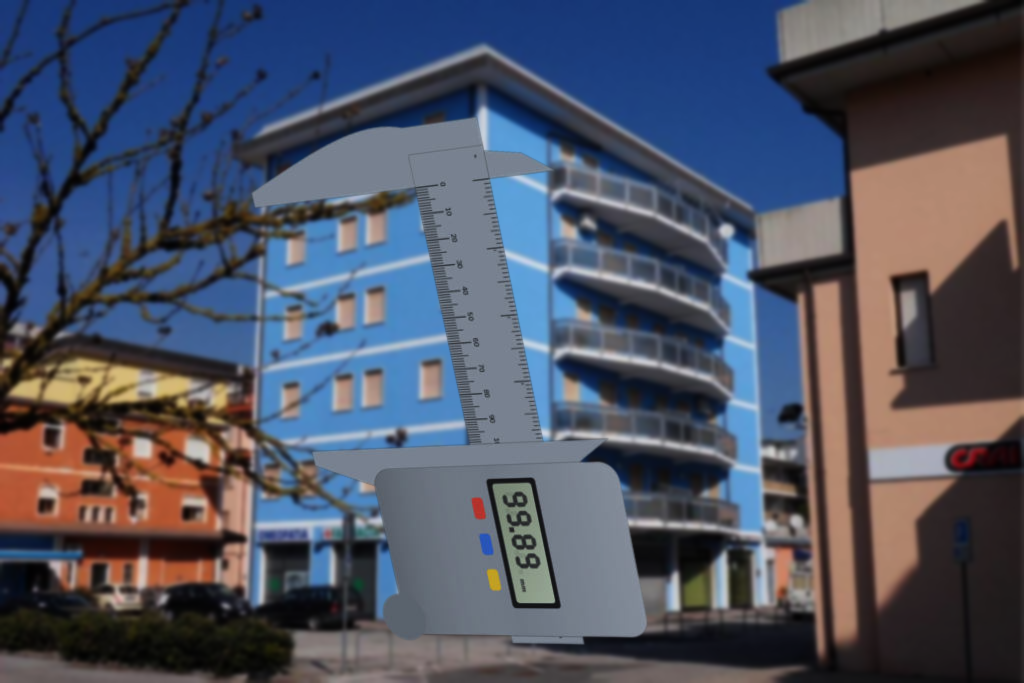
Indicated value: 99.89 mm
